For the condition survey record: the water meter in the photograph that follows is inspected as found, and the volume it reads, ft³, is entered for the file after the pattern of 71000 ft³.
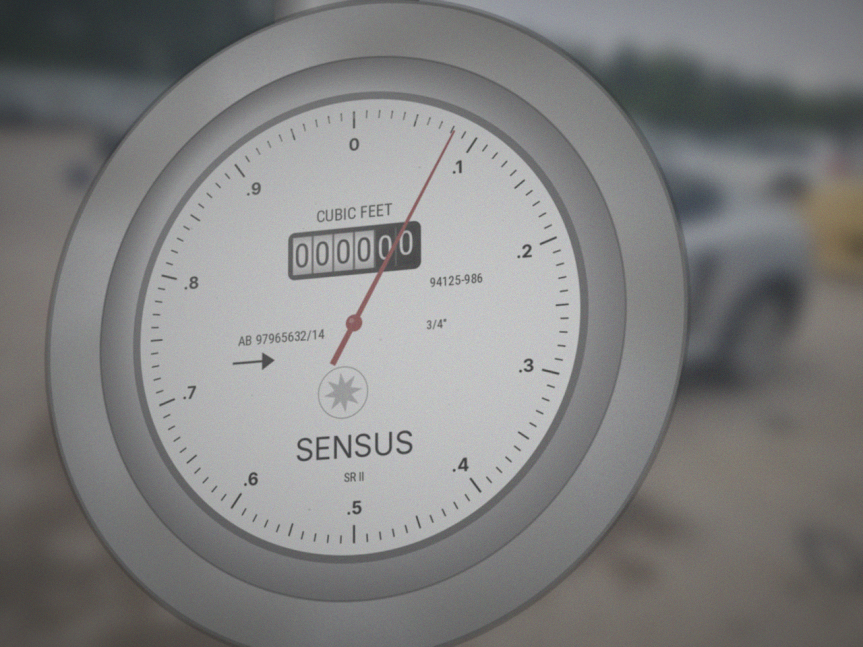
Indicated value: 0.08 ft³
